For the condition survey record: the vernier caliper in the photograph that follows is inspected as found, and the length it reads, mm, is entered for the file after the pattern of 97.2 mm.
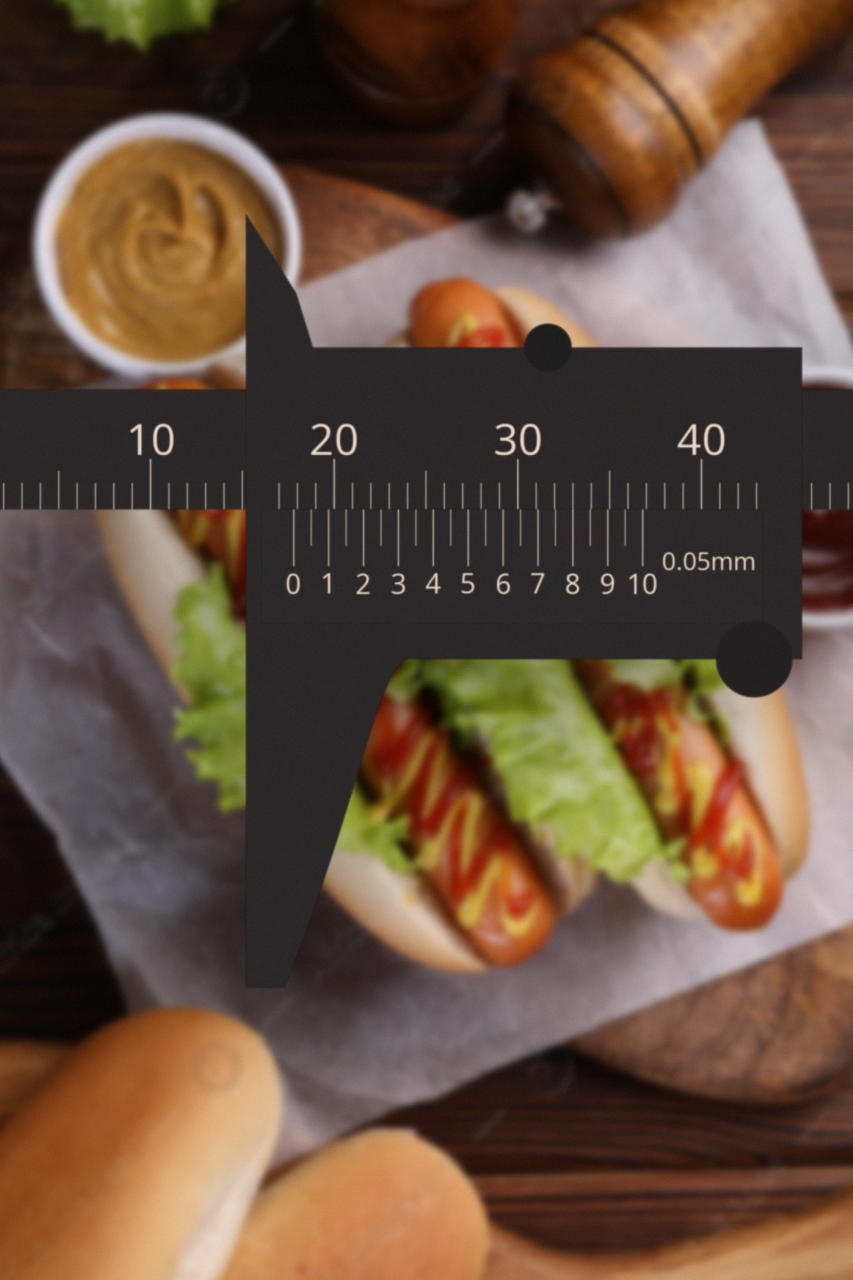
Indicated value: 17.8 mm
